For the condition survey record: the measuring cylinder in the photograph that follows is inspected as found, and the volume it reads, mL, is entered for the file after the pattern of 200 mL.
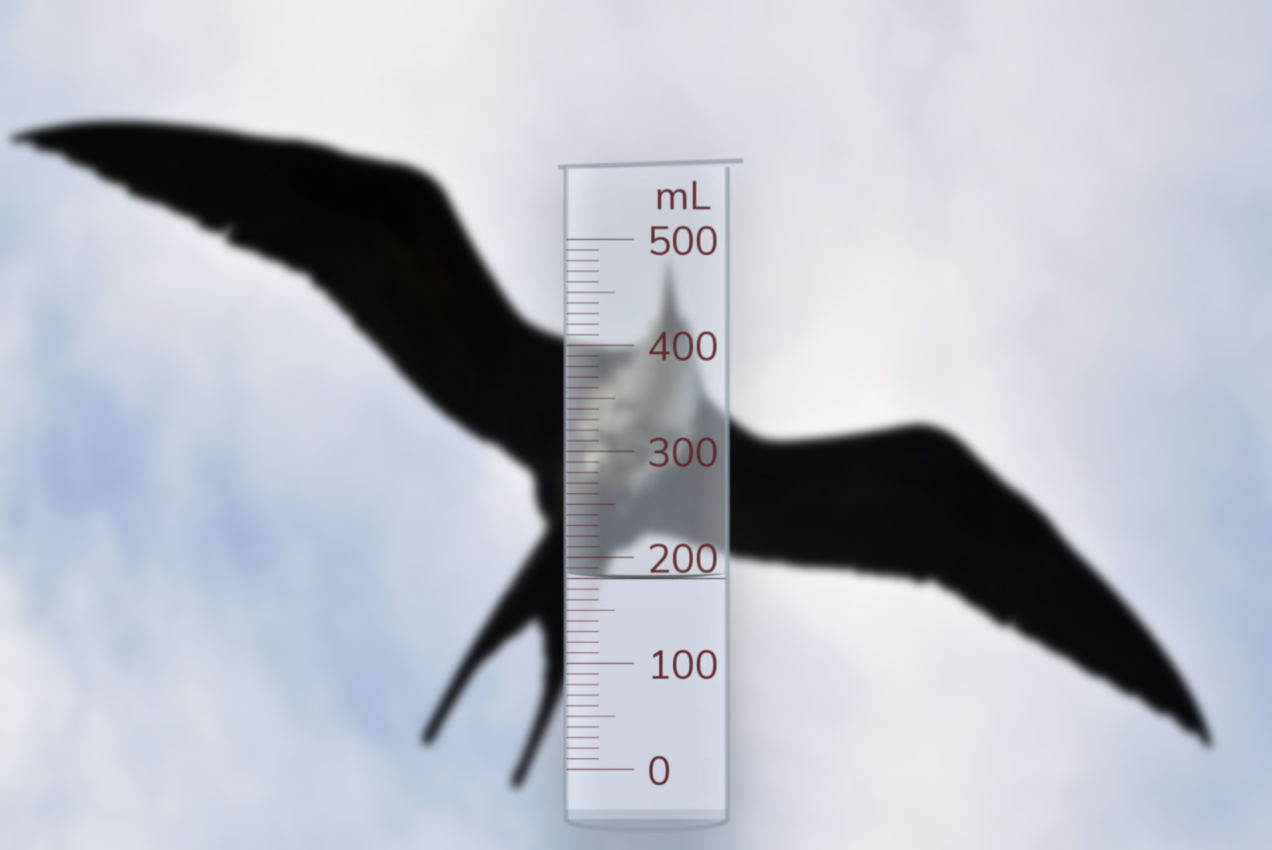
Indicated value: 180 mL
